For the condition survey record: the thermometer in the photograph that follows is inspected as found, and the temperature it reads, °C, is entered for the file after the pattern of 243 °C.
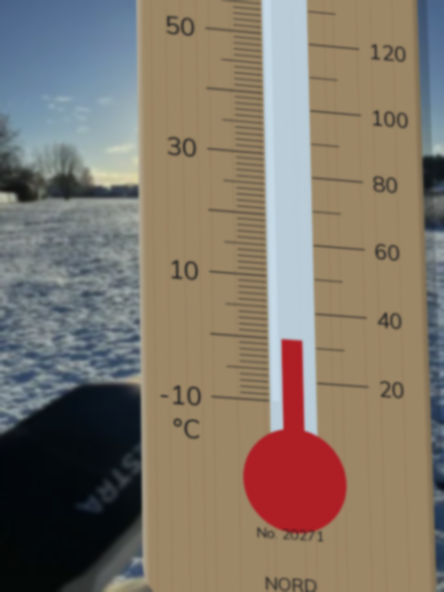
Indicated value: 0 °C
